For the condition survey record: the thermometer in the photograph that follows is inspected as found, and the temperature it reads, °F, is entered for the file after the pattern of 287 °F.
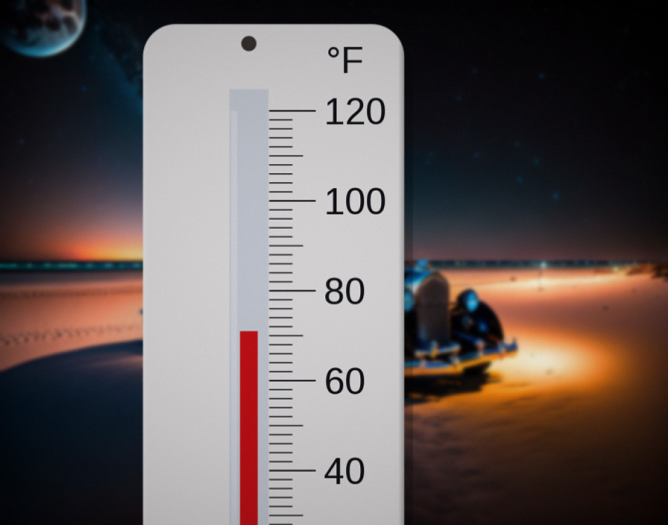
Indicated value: 71 °F
